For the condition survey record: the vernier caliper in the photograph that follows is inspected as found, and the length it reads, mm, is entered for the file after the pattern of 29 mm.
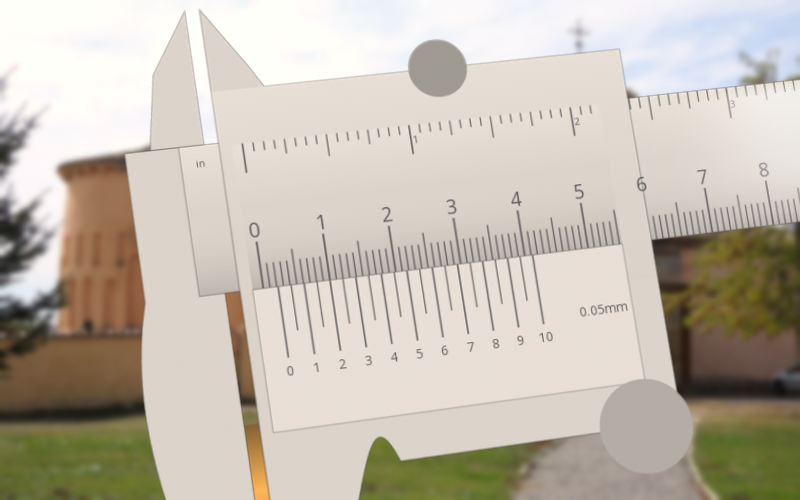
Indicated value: 2.2 mm
